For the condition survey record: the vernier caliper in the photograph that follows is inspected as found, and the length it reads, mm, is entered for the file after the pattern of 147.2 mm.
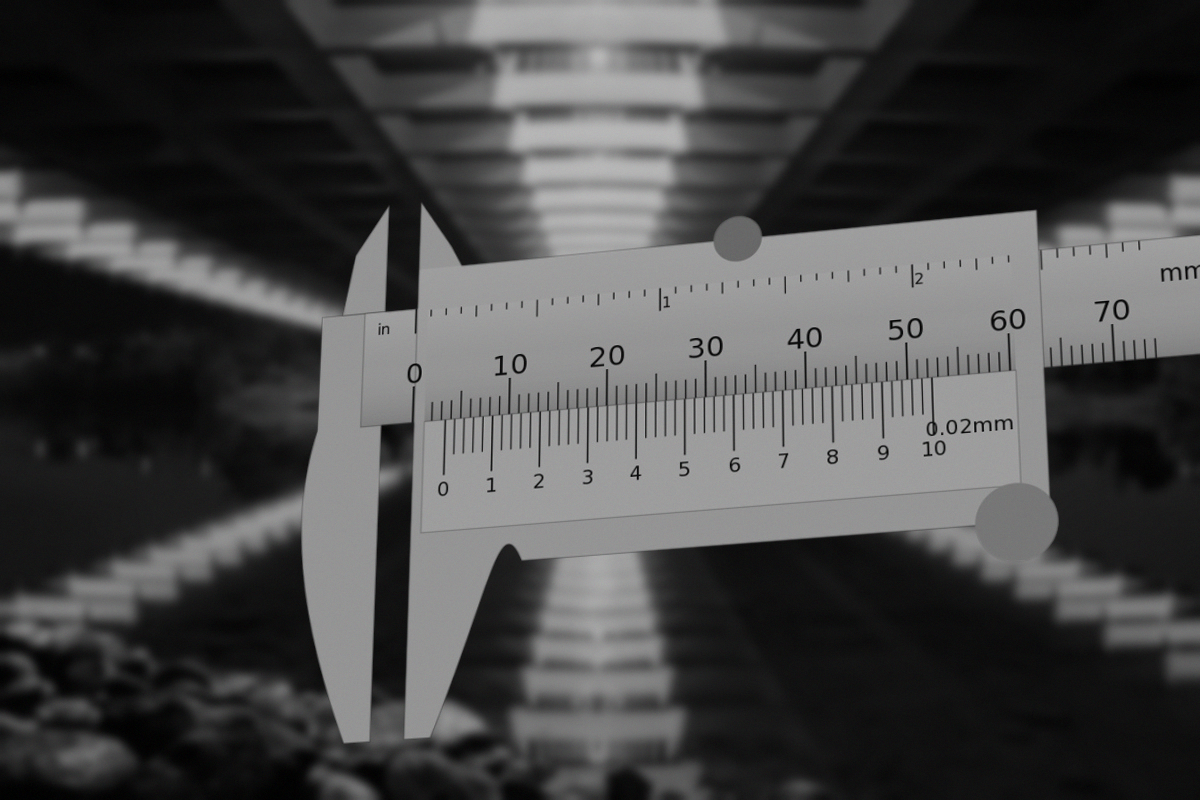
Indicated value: 3.4 mm
